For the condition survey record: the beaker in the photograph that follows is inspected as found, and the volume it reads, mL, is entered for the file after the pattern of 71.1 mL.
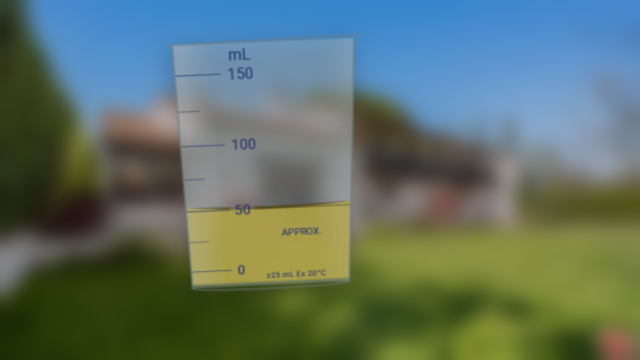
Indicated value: 50 mL
